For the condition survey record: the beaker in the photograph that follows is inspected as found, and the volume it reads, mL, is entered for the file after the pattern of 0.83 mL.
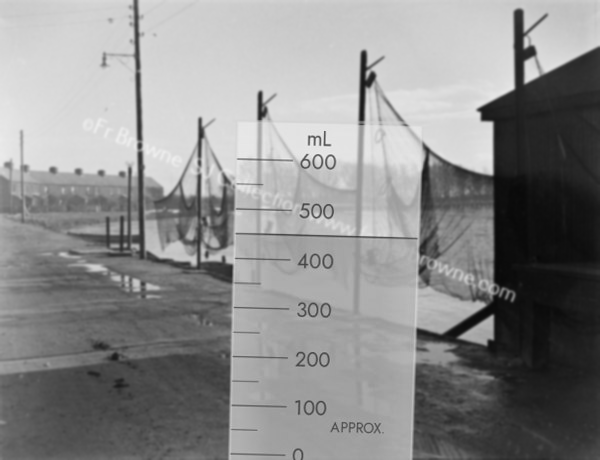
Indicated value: 450 mL
